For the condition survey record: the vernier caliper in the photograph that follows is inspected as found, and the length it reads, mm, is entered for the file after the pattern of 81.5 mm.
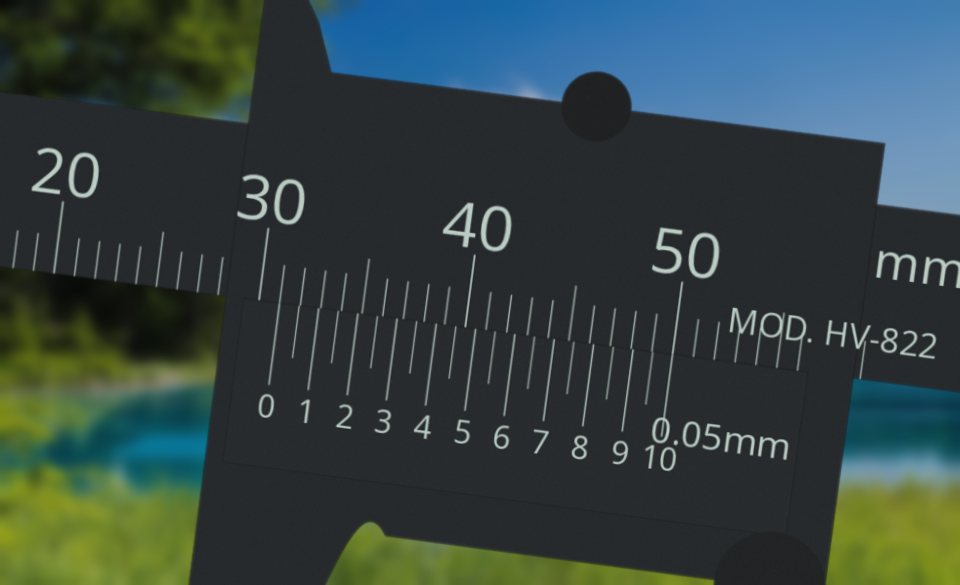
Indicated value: 31.0 mm
